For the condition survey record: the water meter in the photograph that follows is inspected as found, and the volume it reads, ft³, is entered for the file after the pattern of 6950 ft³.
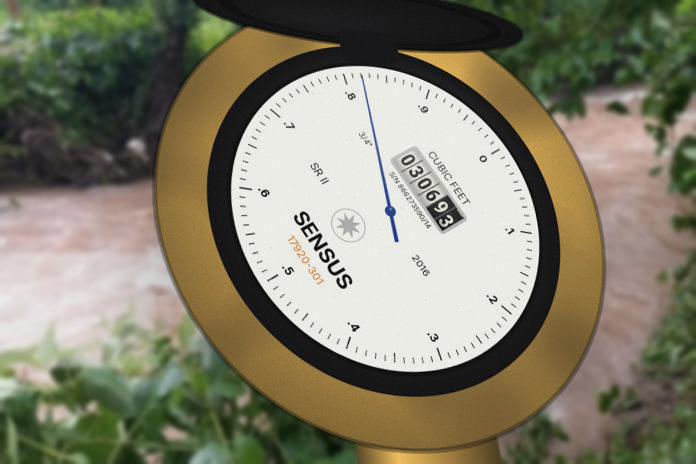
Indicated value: 30692.82 ft³
